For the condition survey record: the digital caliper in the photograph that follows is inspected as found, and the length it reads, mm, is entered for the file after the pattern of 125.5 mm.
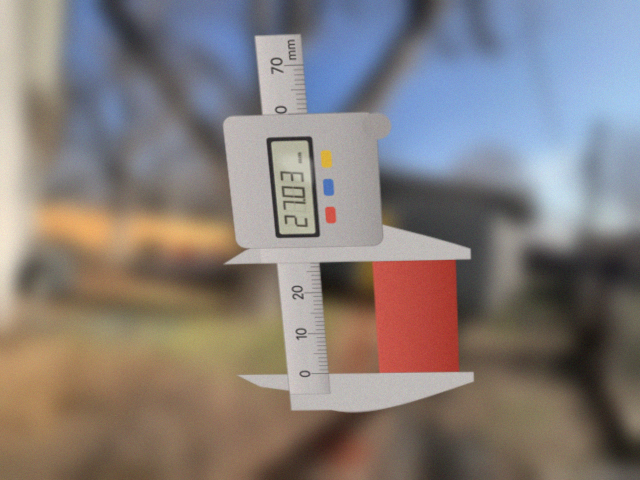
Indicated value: 27.03 mm
